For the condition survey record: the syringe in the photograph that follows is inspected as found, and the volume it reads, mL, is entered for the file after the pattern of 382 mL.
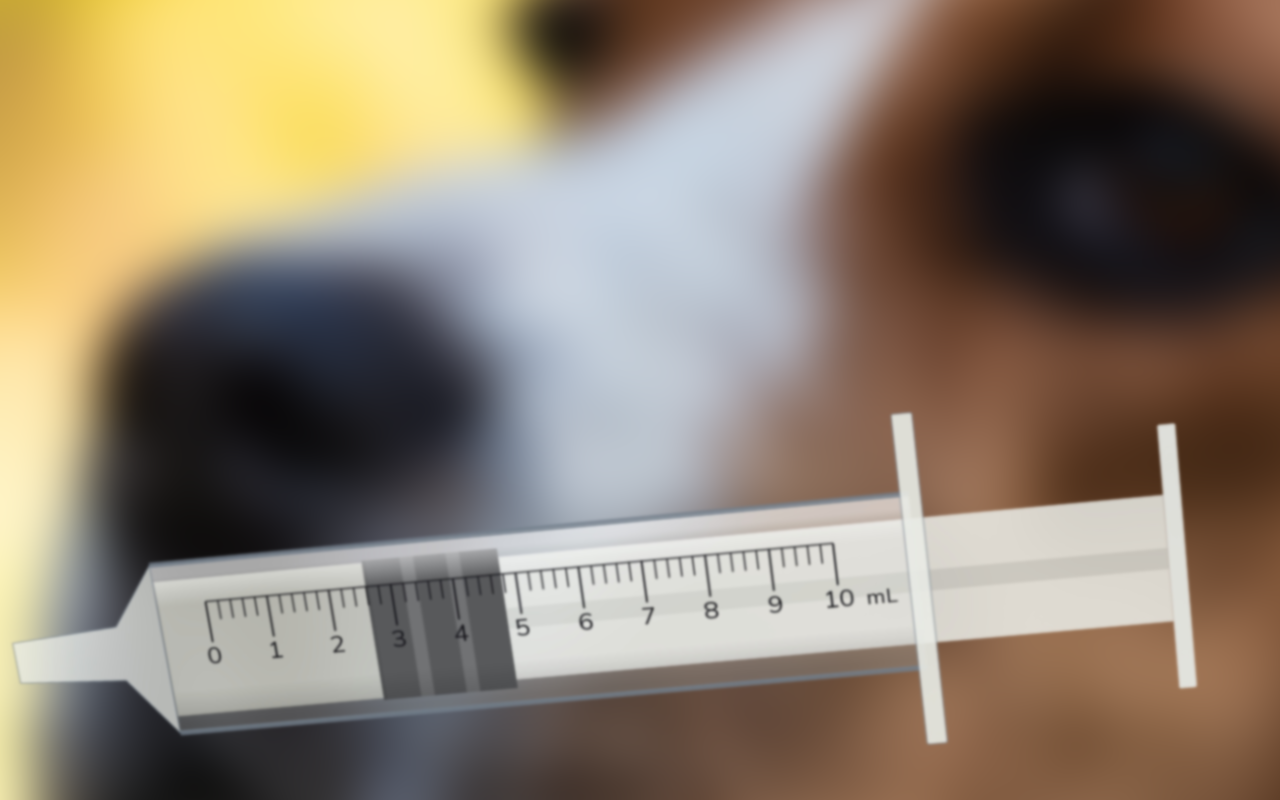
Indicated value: 2.6 mL
